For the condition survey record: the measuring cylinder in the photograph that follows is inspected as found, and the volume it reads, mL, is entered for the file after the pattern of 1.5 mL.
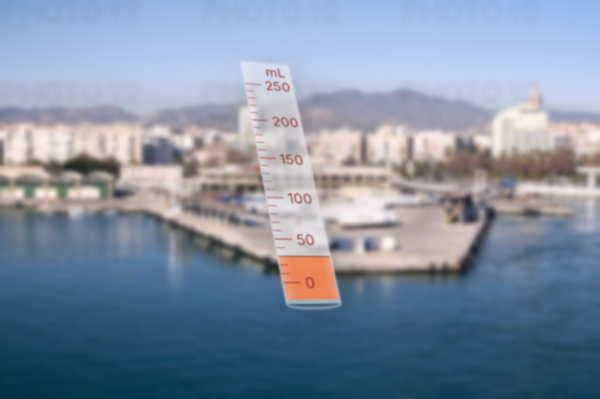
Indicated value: 30 mL
